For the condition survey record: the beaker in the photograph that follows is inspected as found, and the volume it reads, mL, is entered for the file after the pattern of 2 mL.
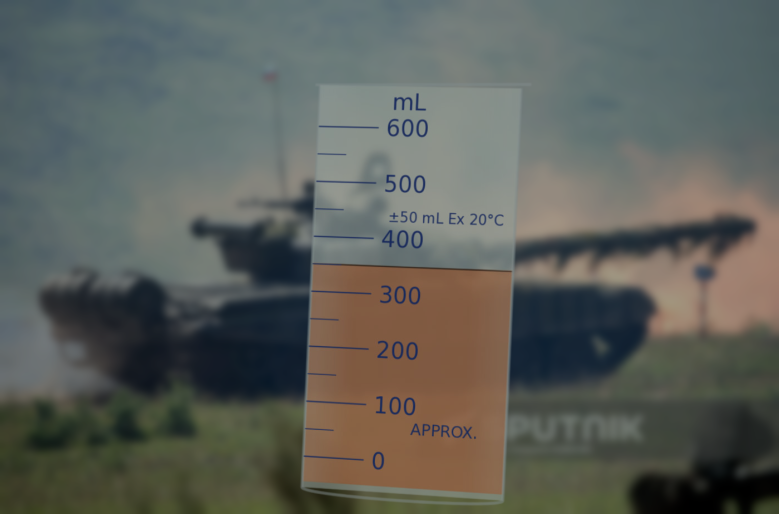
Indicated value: 350 mL
